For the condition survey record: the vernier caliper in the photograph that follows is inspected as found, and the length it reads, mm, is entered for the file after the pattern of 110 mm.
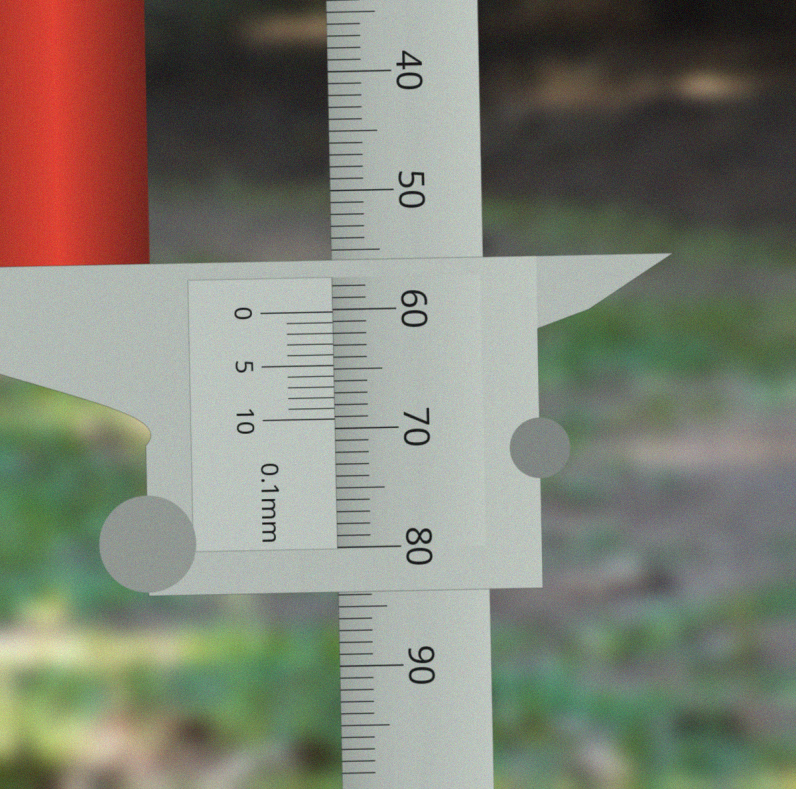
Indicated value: 60.2 mm
